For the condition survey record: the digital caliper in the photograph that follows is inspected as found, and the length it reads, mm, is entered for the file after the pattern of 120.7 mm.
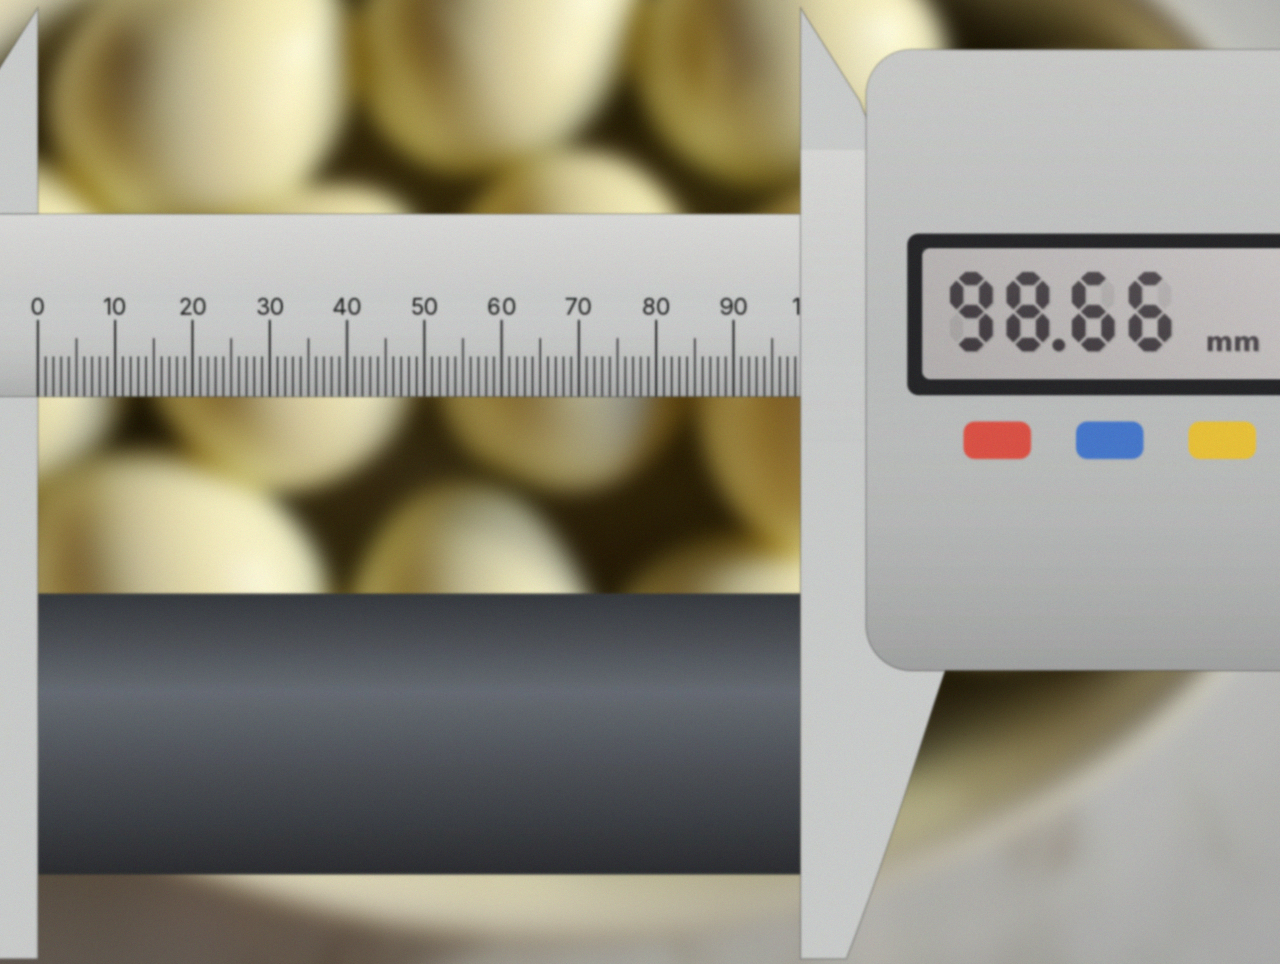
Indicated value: 98.66 mm
